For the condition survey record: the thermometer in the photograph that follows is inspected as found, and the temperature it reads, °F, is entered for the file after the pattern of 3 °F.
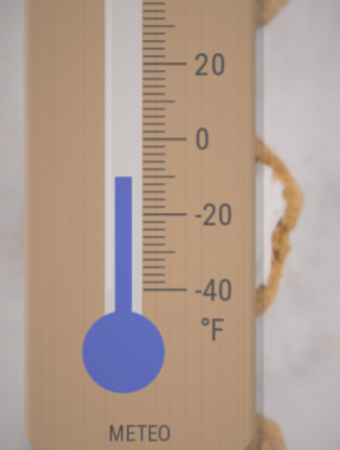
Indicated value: -10 °F
